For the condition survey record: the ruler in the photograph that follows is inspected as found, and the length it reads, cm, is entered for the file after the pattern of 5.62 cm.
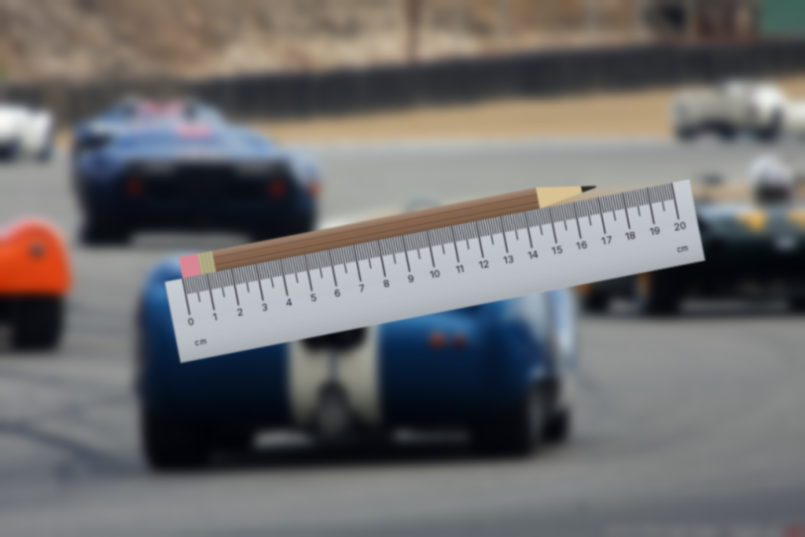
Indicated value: 17 cm
